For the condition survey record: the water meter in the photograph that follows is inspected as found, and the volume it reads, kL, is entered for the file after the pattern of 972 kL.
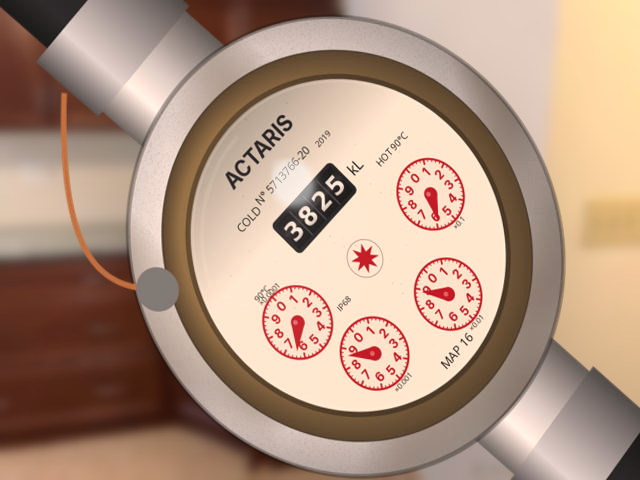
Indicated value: 3825.5886 kL
